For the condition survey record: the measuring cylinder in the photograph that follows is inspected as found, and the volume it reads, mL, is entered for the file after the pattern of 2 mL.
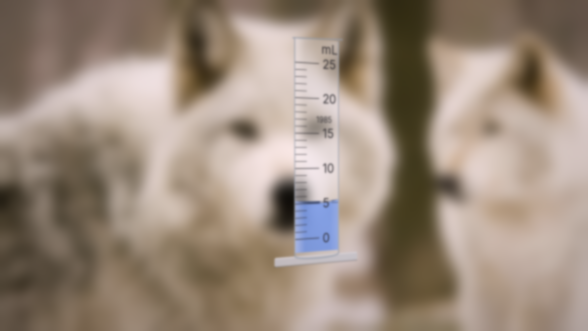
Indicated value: 5 mL
